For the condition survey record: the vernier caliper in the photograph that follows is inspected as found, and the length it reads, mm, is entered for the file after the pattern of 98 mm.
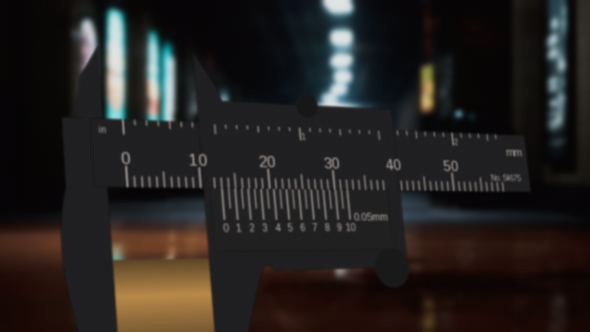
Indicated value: 13.0 mm
